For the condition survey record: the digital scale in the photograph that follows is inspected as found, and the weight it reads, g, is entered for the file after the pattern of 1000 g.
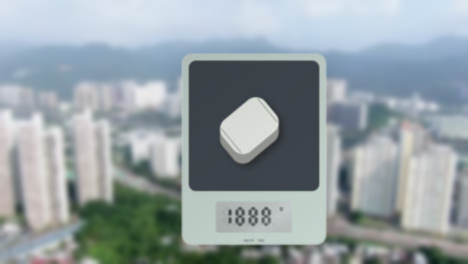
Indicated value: 1888 g
